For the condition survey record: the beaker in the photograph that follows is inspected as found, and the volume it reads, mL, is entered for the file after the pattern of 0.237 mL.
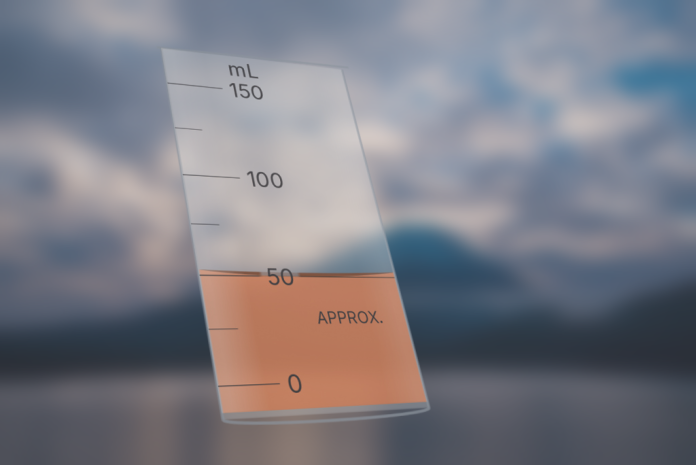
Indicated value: 50 mL
